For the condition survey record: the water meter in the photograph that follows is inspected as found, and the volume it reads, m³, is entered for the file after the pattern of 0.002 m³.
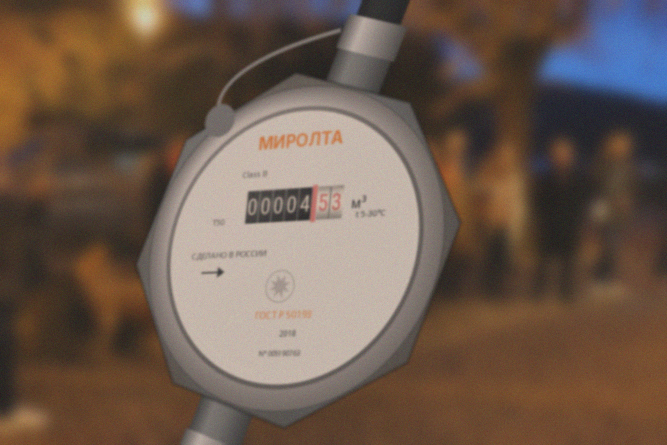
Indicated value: 4.53 m³
